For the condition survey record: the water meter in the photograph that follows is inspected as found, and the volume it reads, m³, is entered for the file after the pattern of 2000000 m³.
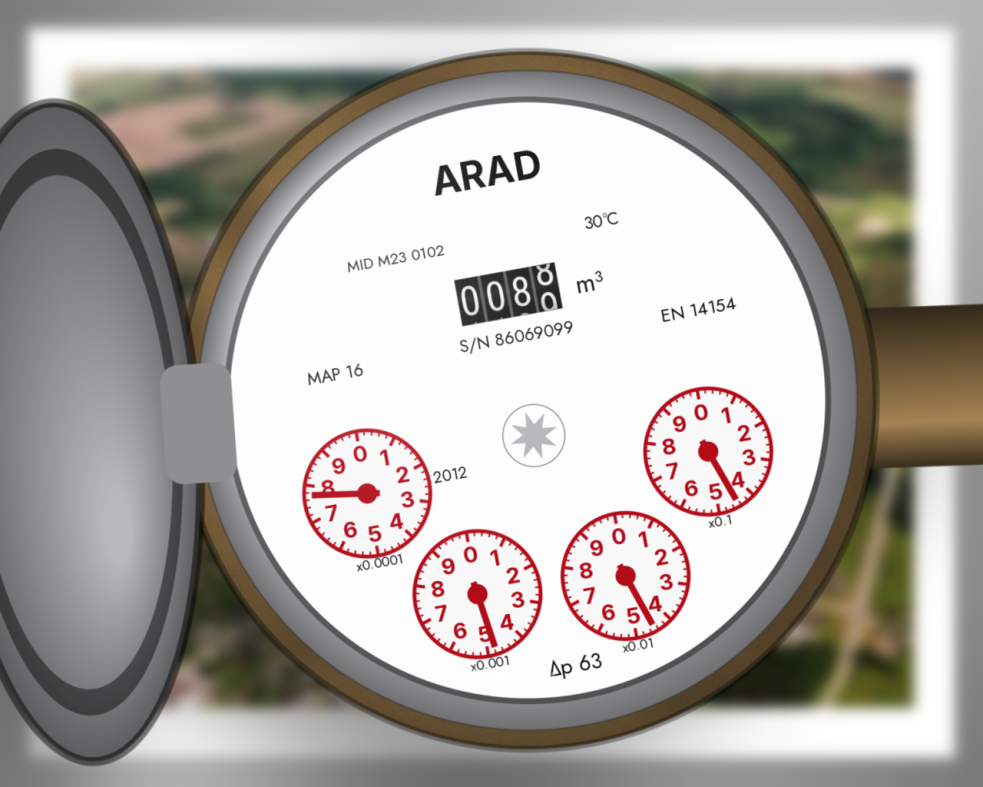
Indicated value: 88.4447 m³
